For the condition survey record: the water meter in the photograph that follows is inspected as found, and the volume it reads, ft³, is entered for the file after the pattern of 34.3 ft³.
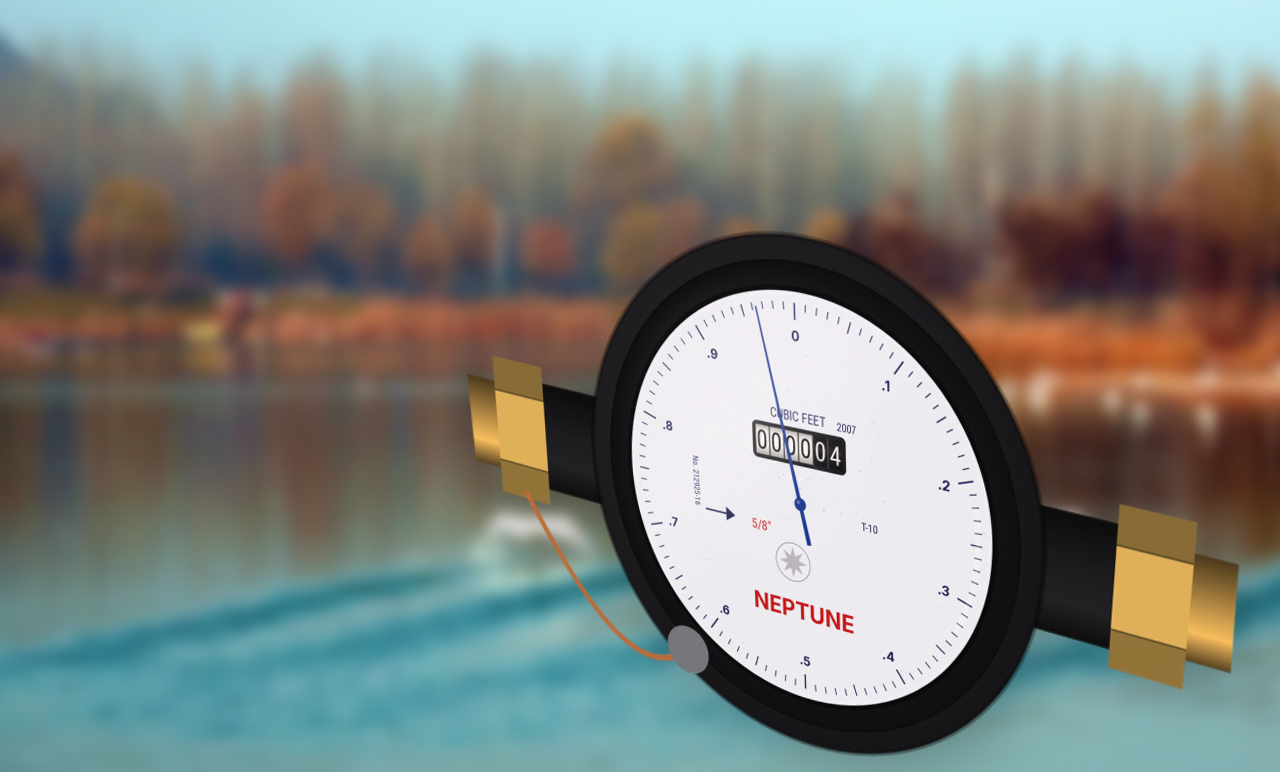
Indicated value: 3.96 ft³
